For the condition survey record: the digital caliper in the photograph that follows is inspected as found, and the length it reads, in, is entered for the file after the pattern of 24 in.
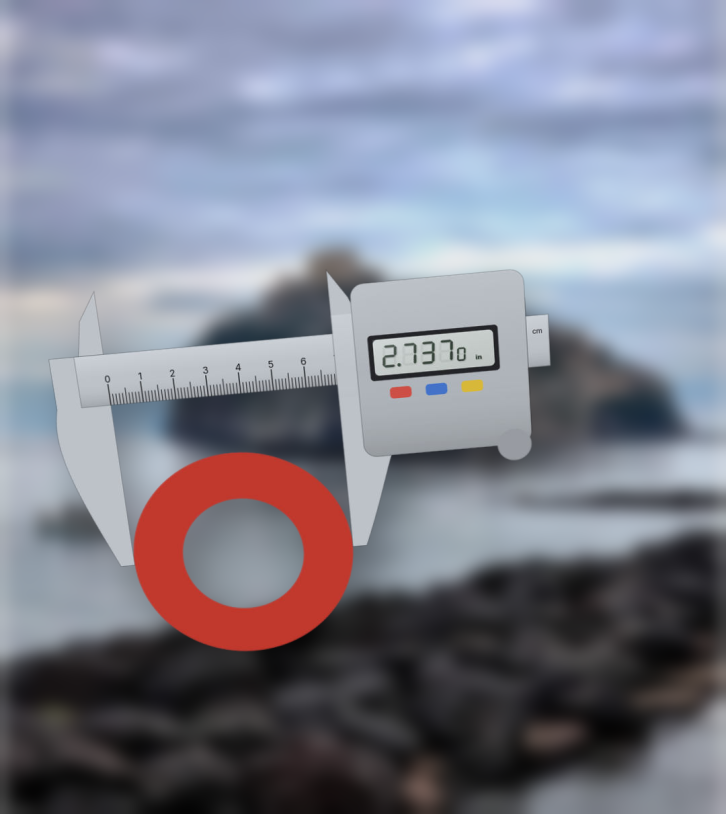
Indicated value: 2.7370 in
